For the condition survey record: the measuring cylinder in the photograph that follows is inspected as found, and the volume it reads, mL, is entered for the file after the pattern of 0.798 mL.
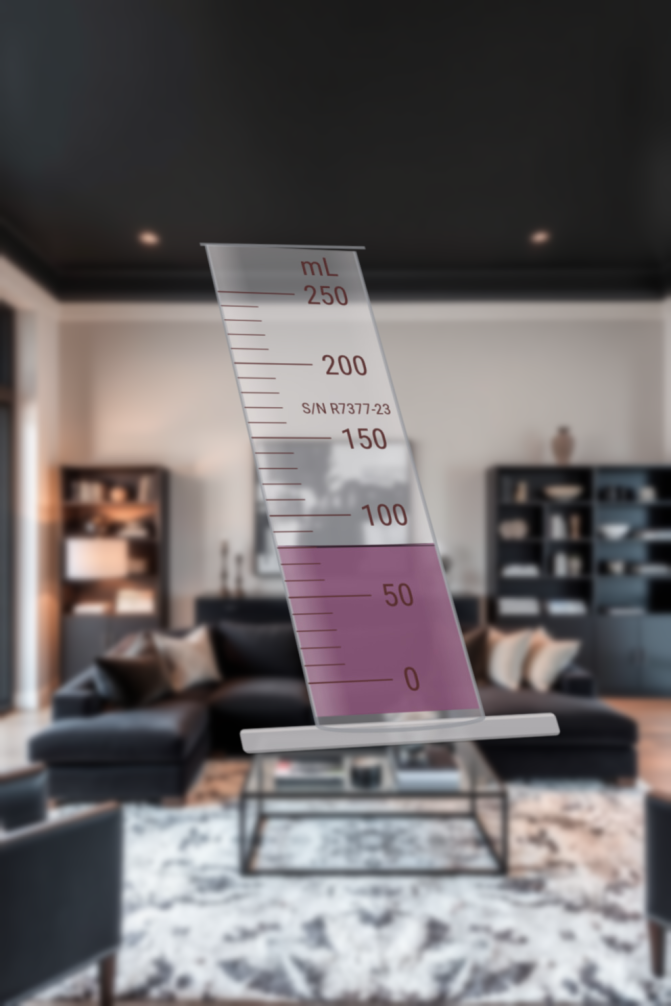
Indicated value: 80 mL
